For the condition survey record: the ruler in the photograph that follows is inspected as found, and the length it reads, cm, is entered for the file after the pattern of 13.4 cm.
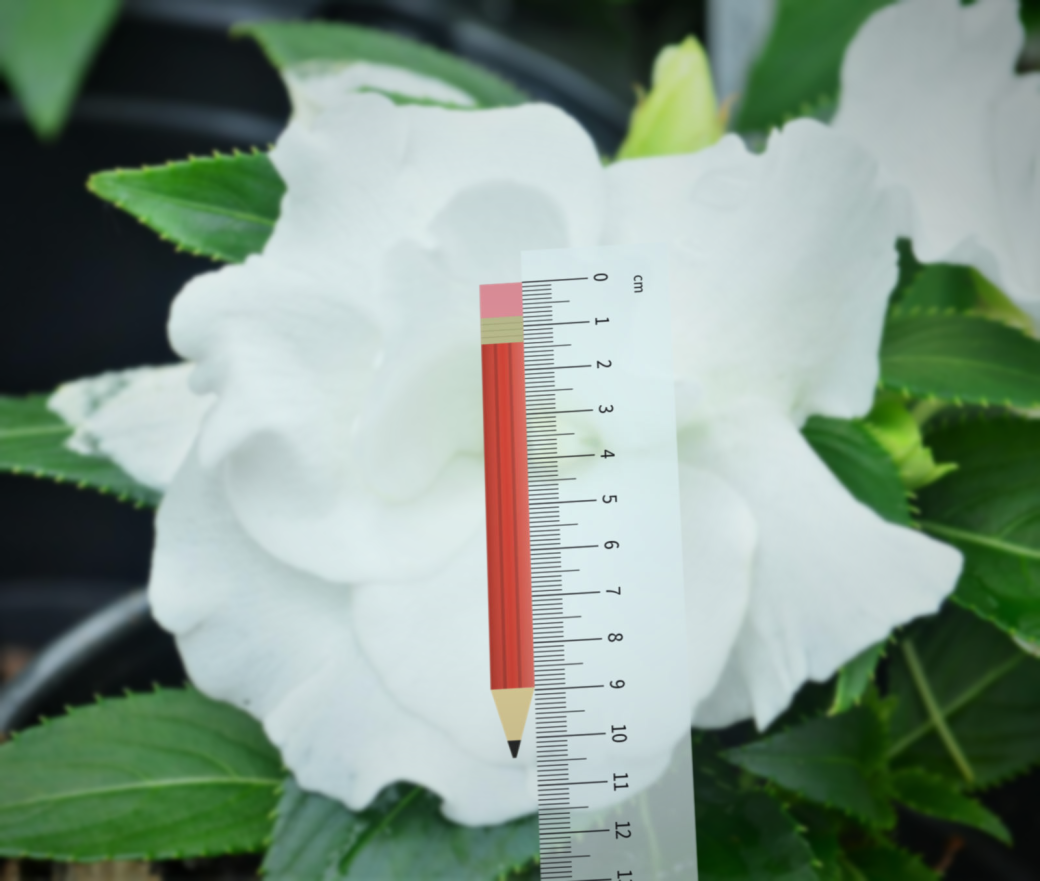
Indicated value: 10.4 cm
